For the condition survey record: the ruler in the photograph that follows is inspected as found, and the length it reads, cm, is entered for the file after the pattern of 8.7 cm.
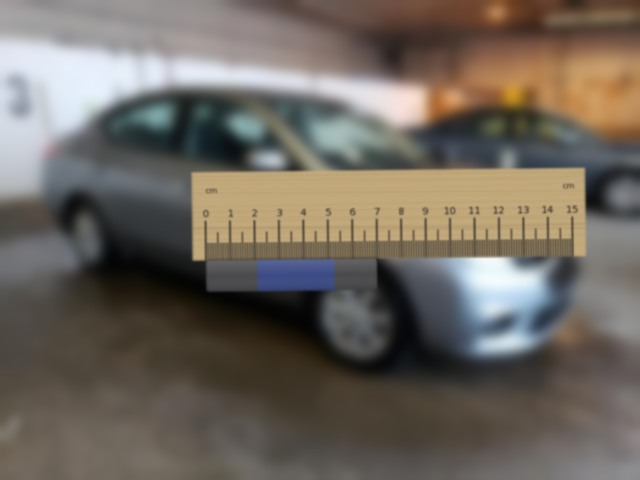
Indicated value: 7 cm
